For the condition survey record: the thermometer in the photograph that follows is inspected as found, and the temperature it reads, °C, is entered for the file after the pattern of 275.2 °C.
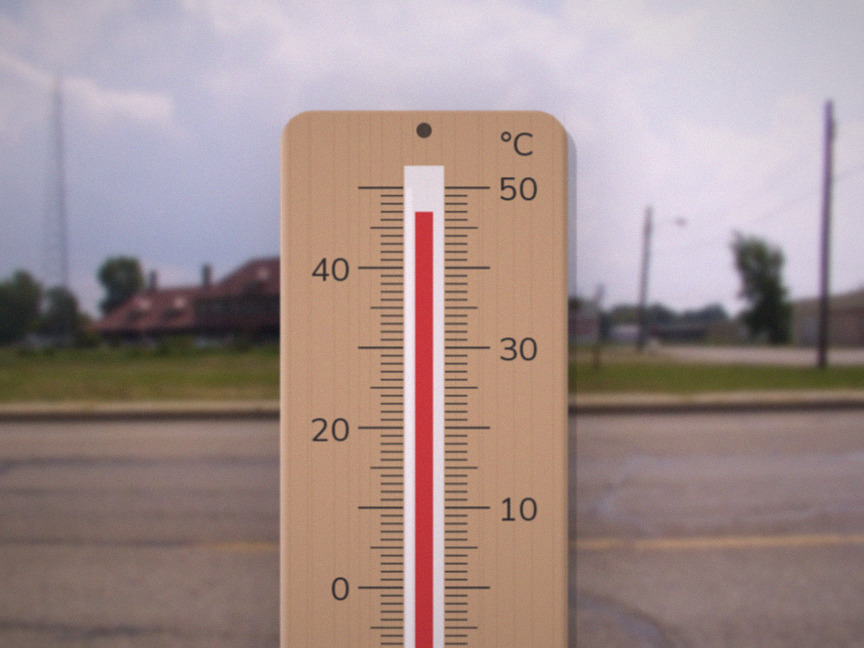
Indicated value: 47 °C
